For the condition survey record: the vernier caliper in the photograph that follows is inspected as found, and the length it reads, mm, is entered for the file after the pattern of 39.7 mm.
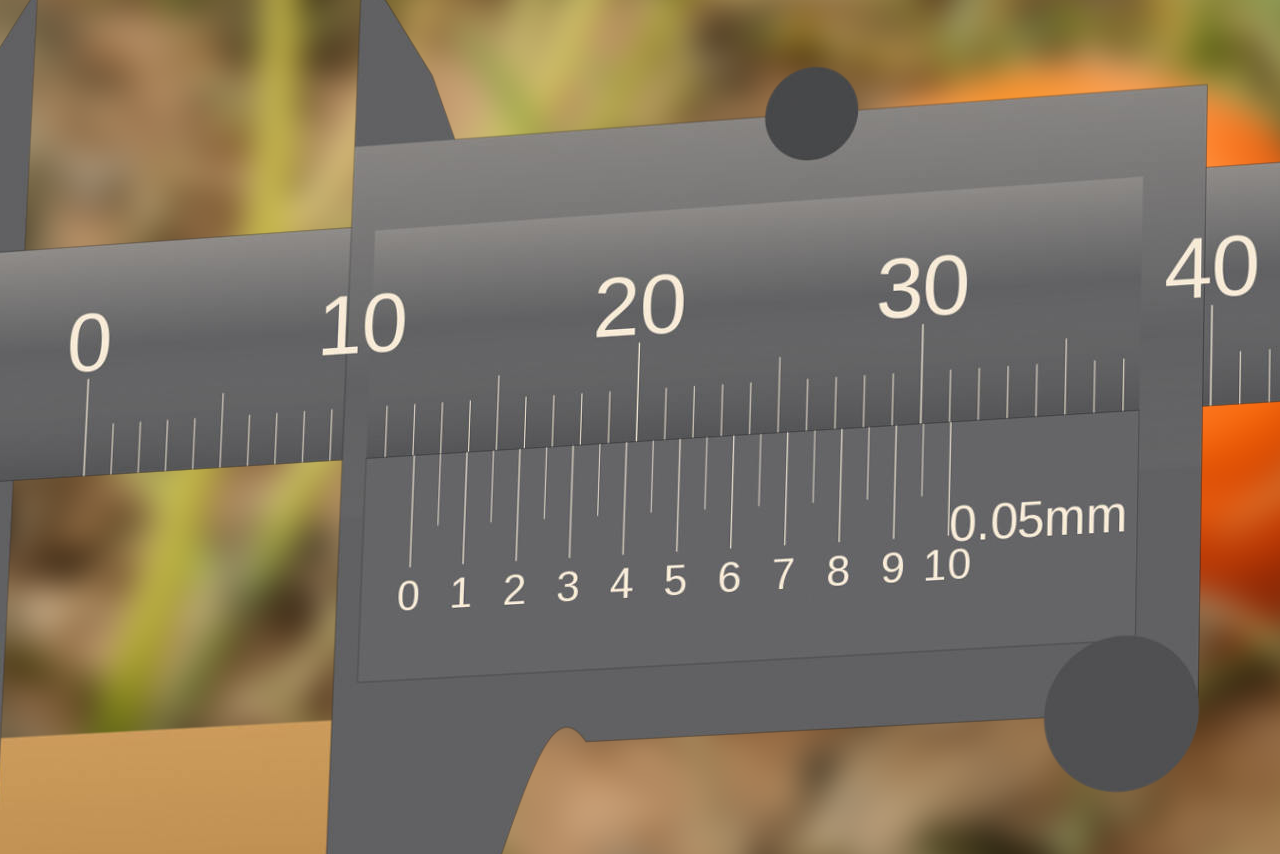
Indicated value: 12.05 mm
